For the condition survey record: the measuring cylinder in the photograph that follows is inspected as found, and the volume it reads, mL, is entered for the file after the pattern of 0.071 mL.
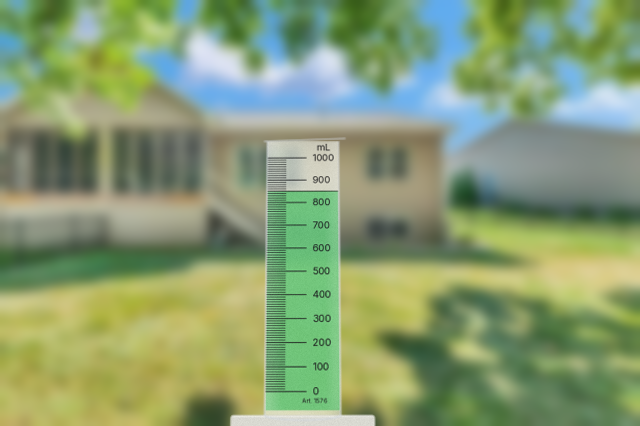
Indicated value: 850 mL
